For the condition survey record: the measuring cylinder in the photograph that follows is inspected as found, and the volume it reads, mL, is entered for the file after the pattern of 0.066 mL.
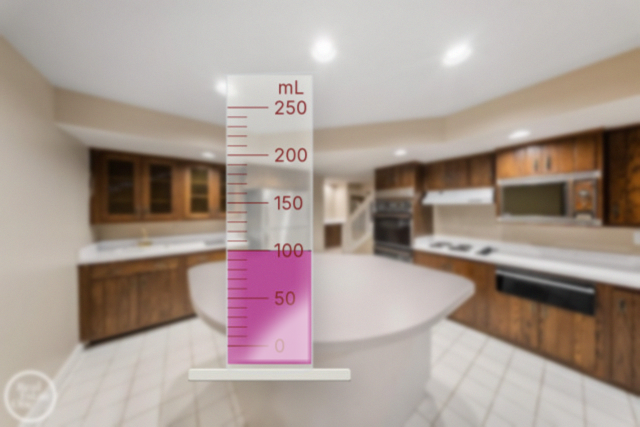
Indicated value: 100 mL
